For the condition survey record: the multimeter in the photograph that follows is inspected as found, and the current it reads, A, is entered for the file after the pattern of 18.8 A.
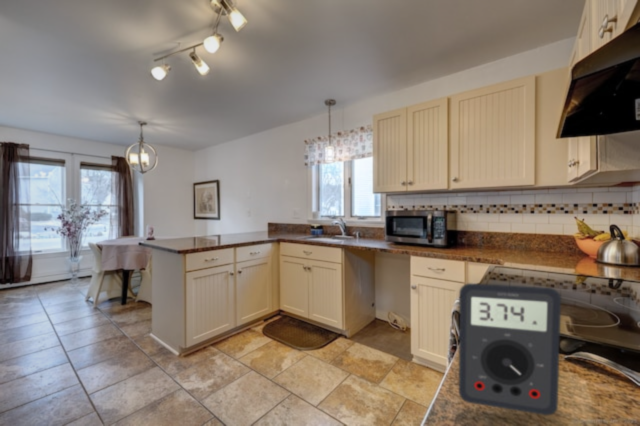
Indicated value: 3.74 A
